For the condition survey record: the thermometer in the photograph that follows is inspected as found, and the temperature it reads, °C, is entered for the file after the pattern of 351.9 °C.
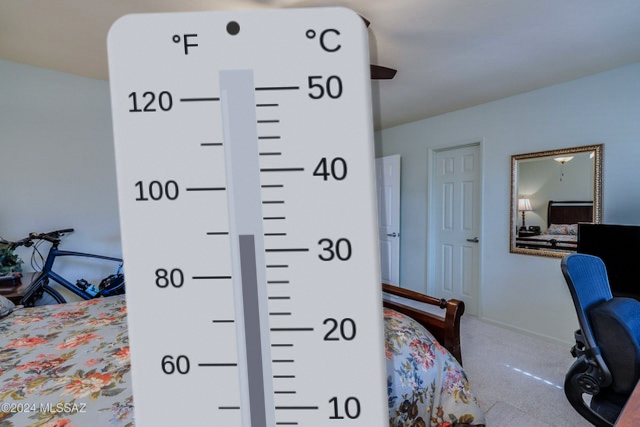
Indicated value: 32 °C
